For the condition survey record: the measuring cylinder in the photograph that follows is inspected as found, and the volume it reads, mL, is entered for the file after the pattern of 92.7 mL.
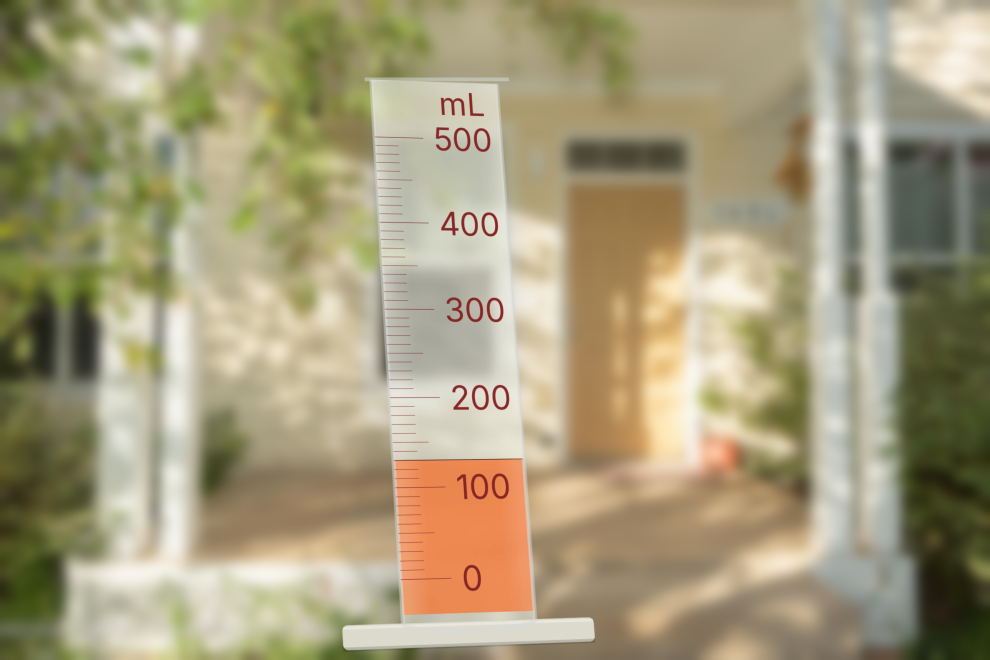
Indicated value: 130 mL
